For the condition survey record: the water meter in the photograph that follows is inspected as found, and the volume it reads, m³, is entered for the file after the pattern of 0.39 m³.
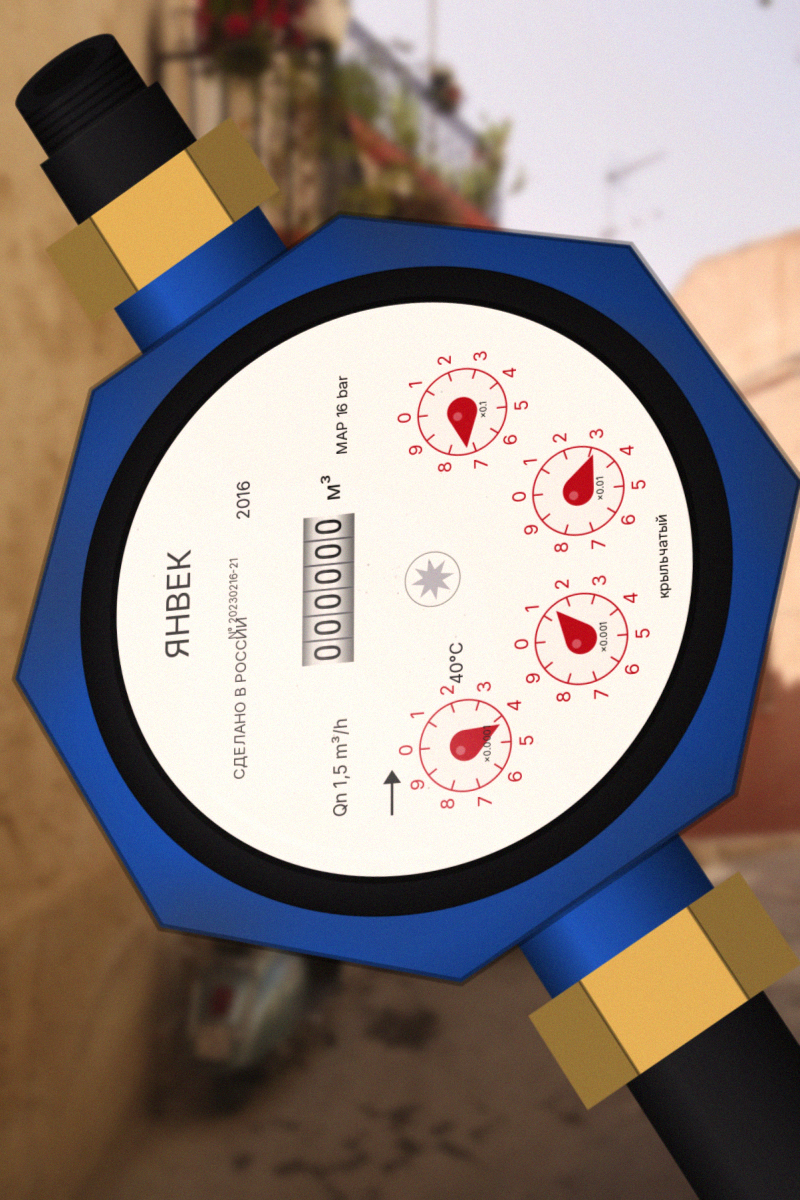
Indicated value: 0.7314 m³
